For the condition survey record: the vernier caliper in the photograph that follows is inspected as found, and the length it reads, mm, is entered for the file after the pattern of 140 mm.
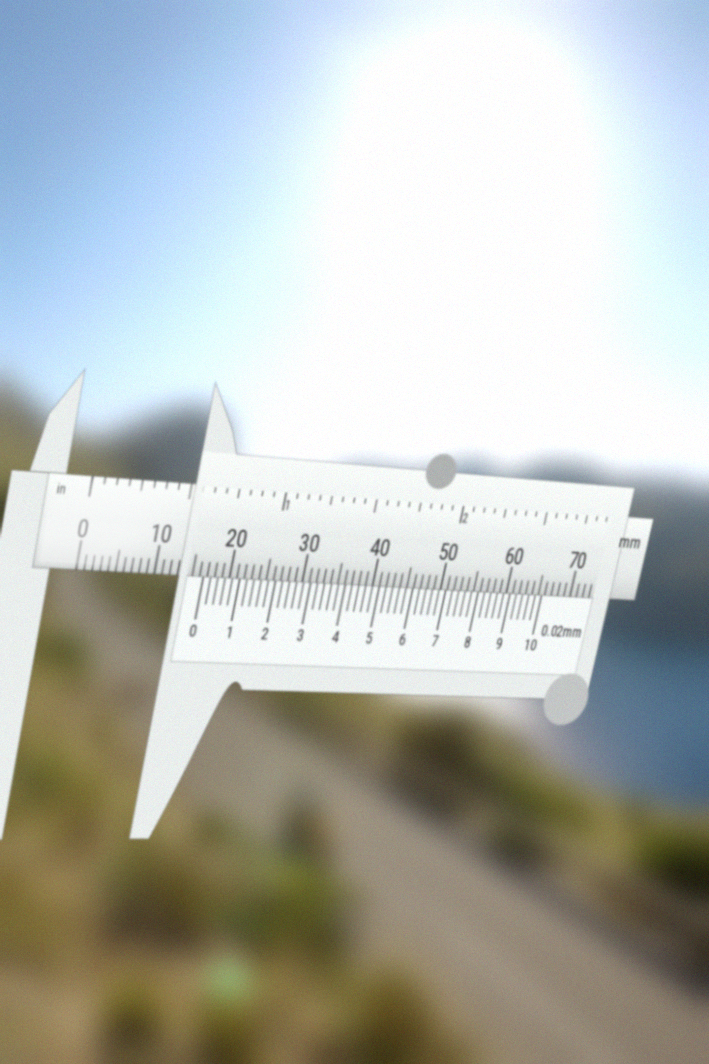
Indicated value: 16.5 mm
